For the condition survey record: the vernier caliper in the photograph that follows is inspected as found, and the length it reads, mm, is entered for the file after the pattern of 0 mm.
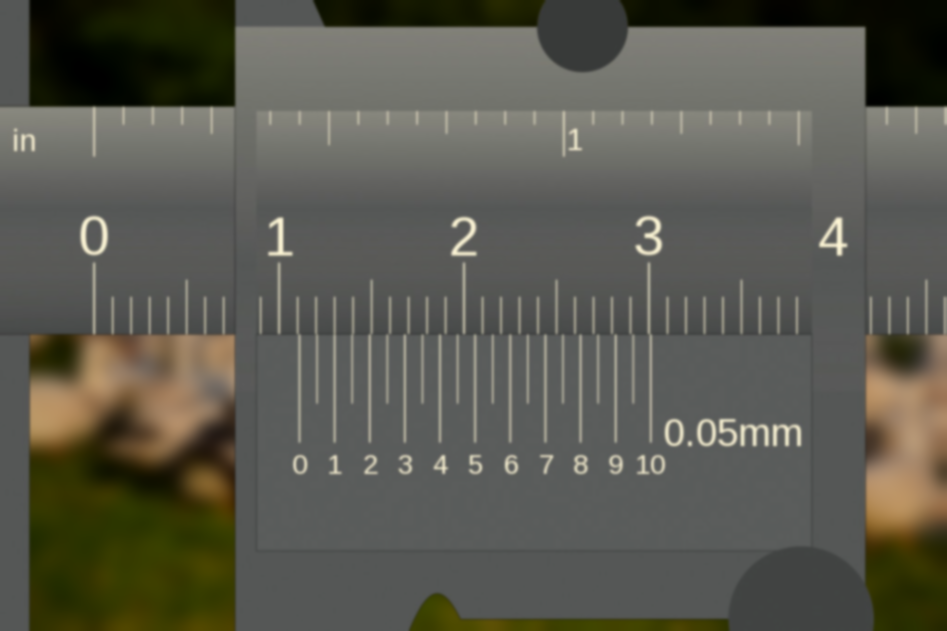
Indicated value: 11.1 mm
